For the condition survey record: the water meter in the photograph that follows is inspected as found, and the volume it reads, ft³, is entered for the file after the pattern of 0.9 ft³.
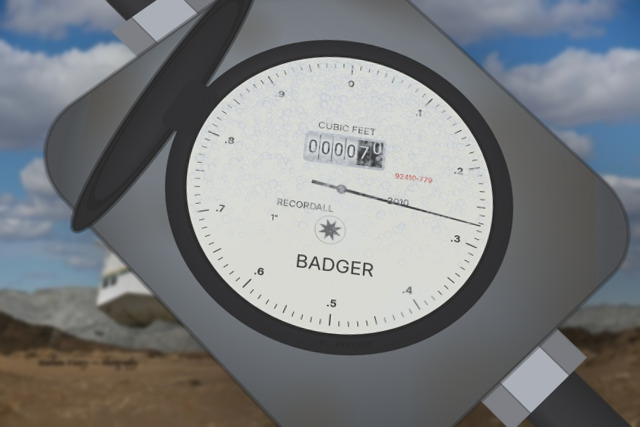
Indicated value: 70.27 ft³
